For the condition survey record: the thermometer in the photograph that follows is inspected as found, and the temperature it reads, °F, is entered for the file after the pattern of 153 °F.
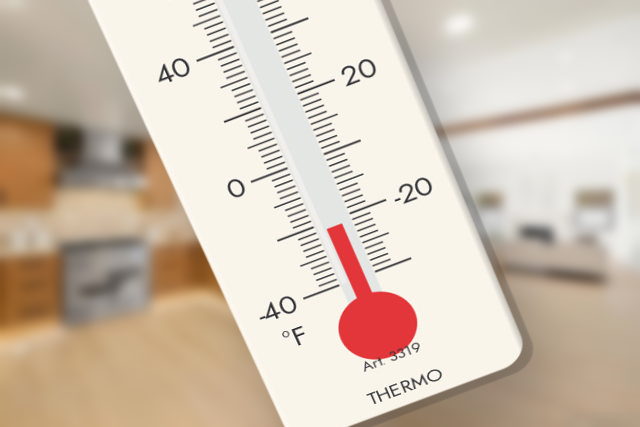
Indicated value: -22 °F
